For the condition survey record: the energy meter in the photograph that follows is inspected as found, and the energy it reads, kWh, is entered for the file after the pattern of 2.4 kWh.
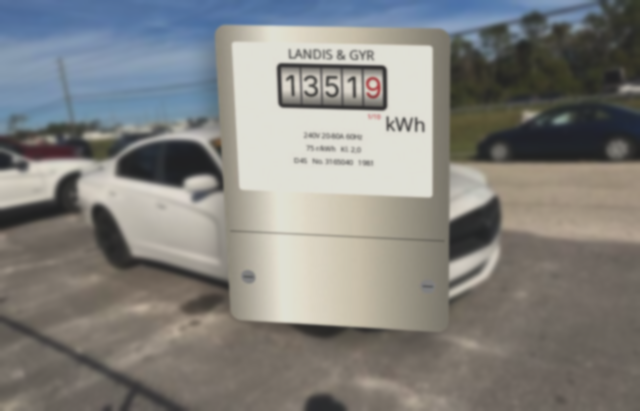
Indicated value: 1351.9 kWh
